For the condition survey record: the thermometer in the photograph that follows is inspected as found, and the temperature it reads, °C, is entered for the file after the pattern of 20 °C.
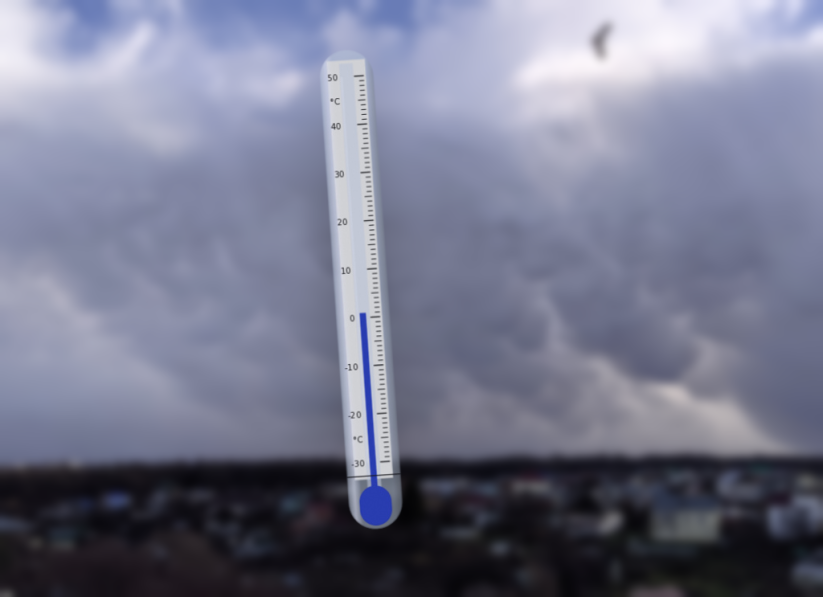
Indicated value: 1 °C
